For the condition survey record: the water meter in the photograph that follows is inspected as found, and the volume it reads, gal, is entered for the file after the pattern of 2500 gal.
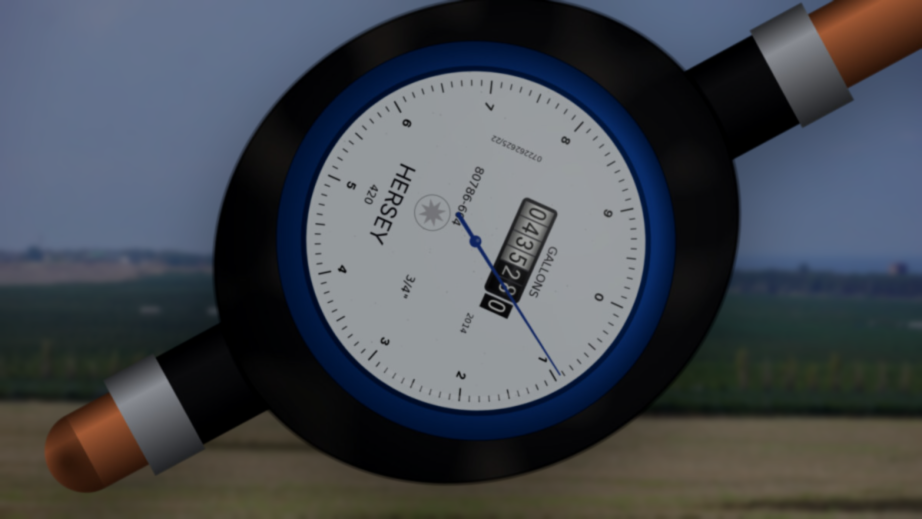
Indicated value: 435280.9 gal
